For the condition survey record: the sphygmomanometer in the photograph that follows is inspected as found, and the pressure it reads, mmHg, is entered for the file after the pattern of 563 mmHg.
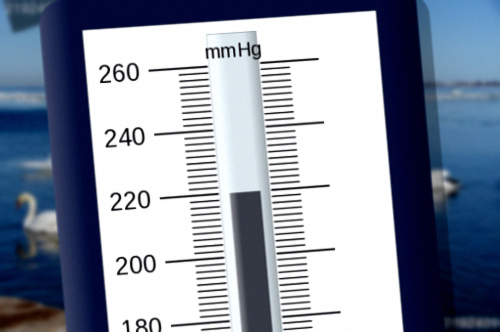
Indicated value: 220 mmHg
